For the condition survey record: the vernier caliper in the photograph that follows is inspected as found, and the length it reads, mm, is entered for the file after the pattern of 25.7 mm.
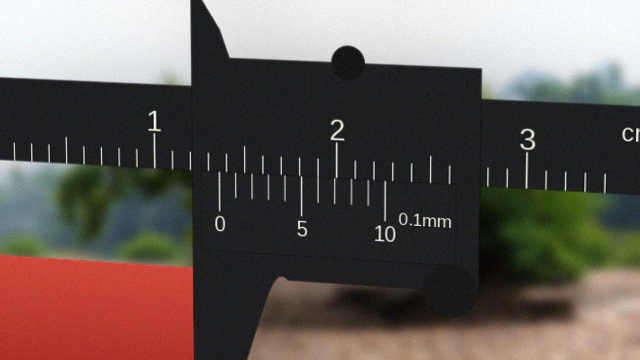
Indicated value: 13.6 mm
